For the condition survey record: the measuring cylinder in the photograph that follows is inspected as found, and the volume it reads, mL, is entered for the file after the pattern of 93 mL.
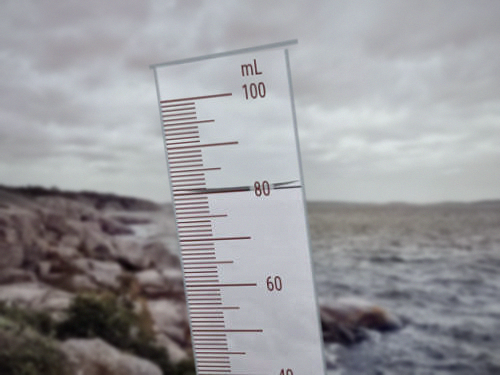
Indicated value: 80 mL
